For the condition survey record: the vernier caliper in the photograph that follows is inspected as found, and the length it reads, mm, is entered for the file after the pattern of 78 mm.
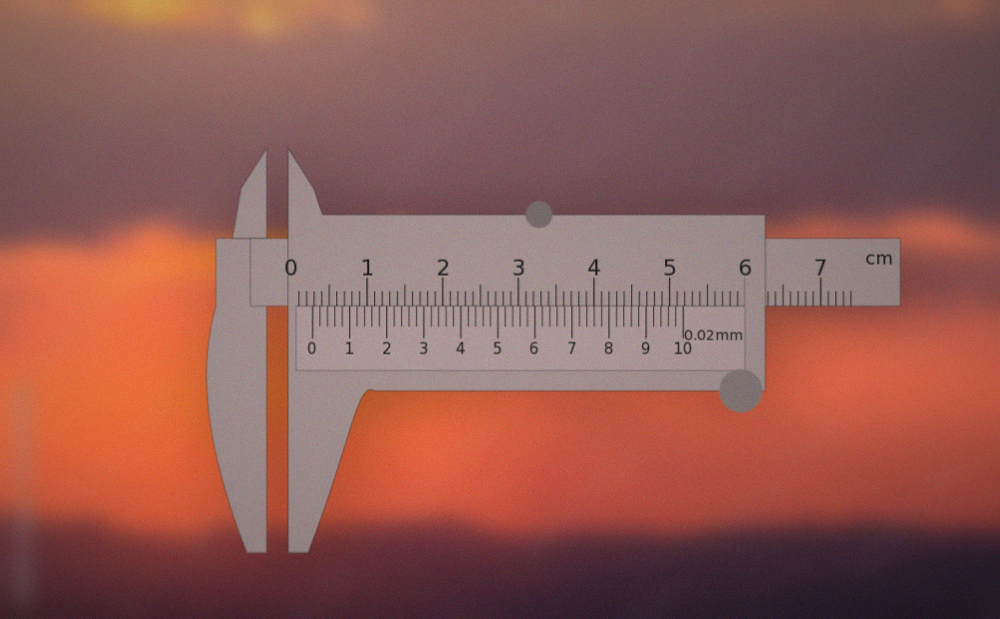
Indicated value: 2.8 mm
